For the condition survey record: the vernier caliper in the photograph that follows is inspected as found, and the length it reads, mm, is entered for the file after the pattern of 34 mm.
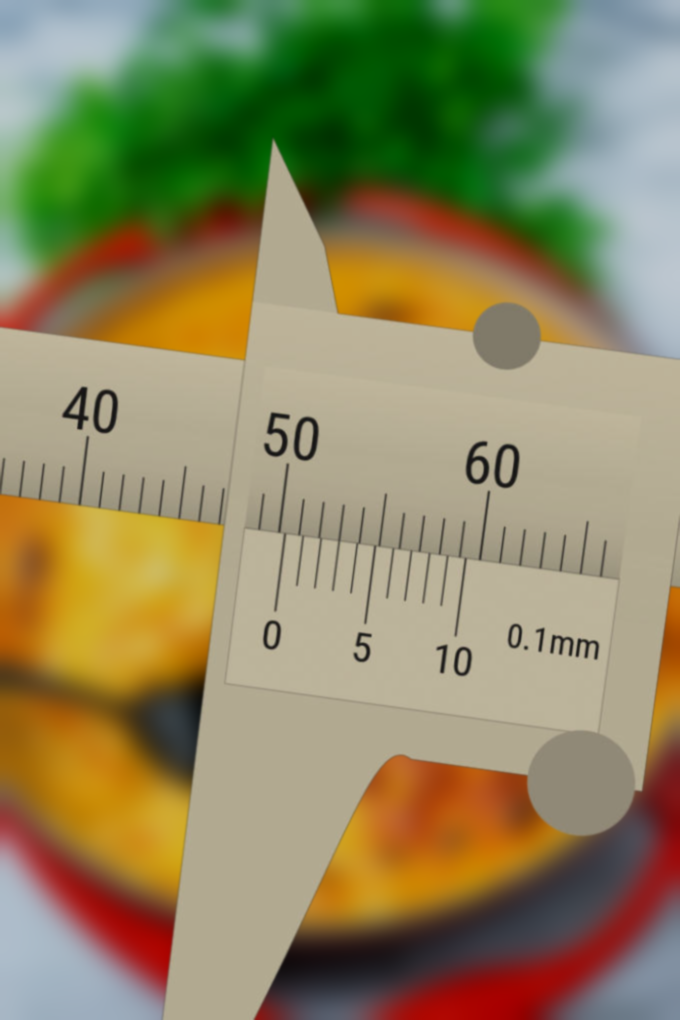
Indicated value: 50.3 mm
